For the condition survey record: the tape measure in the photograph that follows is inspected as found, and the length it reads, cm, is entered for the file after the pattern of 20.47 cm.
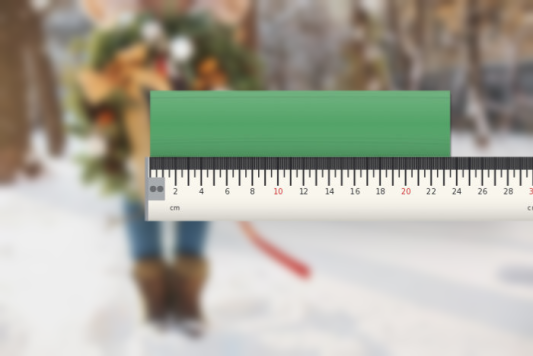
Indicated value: 23.5 cm
